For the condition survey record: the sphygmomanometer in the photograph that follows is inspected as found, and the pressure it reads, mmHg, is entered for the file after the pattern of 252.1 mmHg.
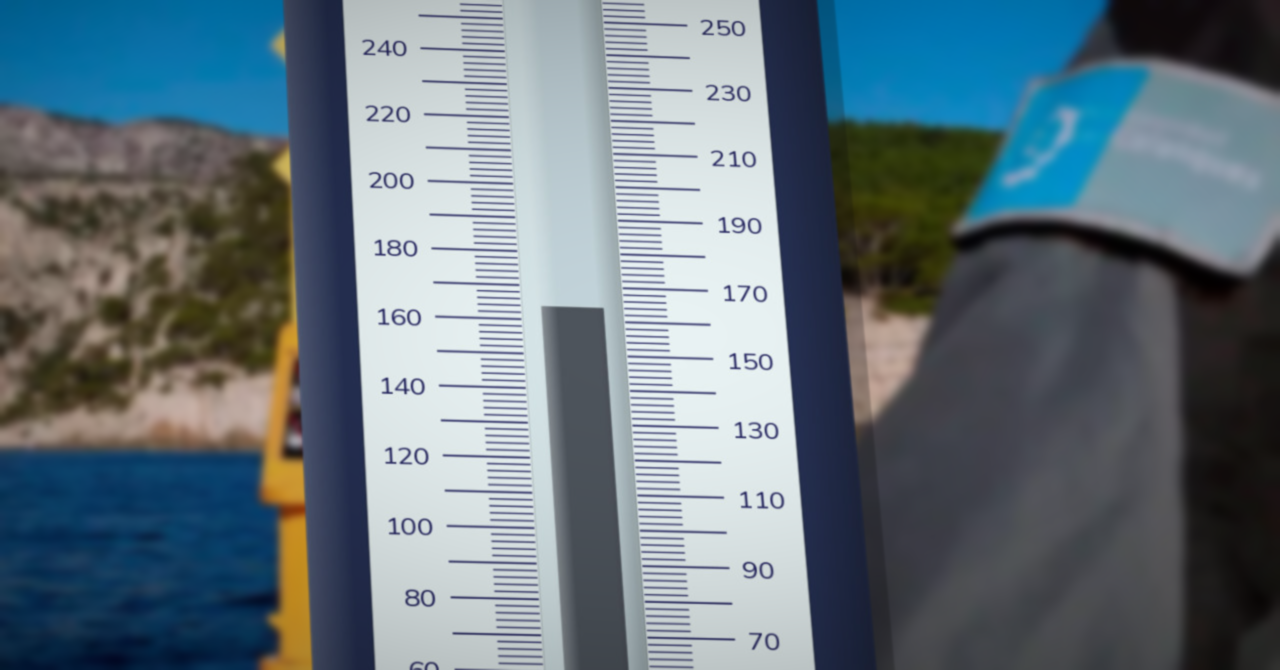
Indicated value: 164 mmHg
